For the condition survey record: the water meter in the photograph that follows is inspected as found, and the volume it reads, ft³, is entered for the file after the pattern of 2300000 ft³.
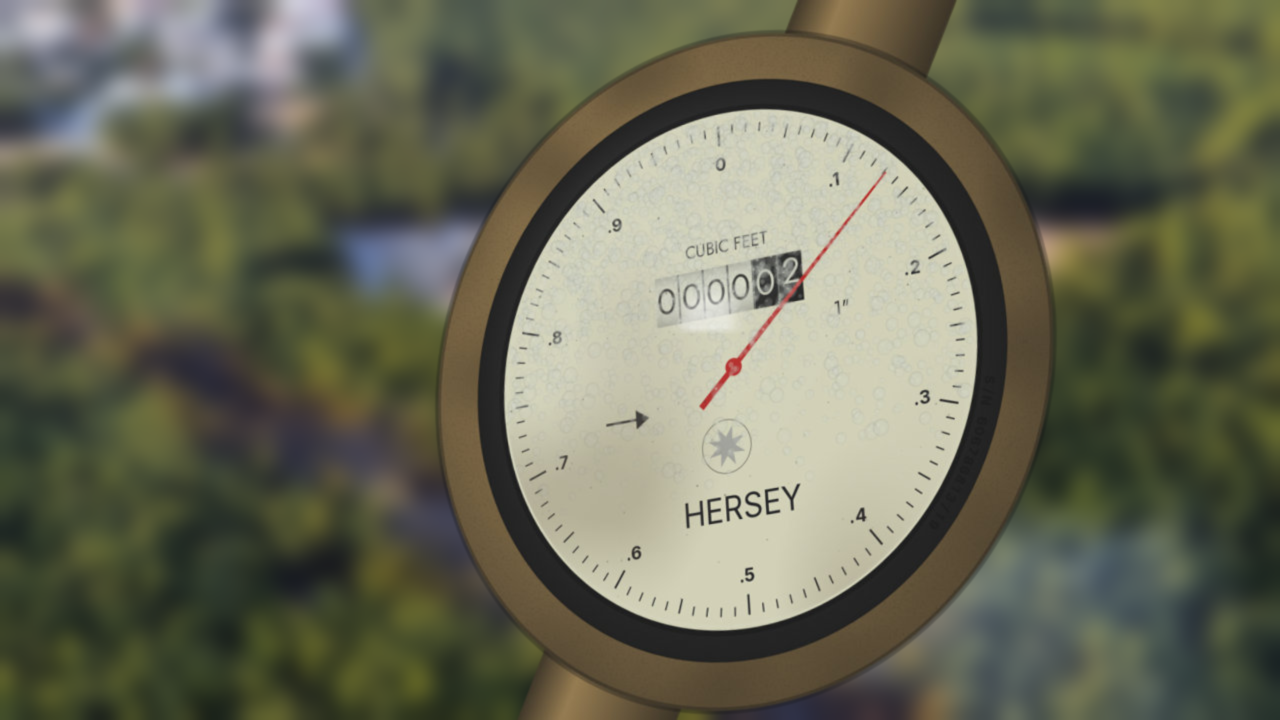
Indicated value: 2.13 ft³
